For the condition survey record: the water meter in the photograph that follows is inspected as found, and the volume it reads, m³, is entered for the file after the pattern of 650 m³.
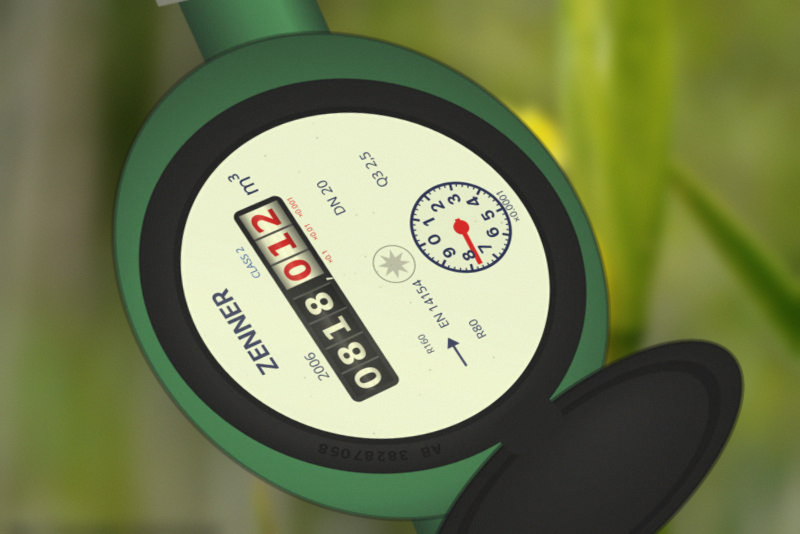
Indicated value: 818.0127 m³
